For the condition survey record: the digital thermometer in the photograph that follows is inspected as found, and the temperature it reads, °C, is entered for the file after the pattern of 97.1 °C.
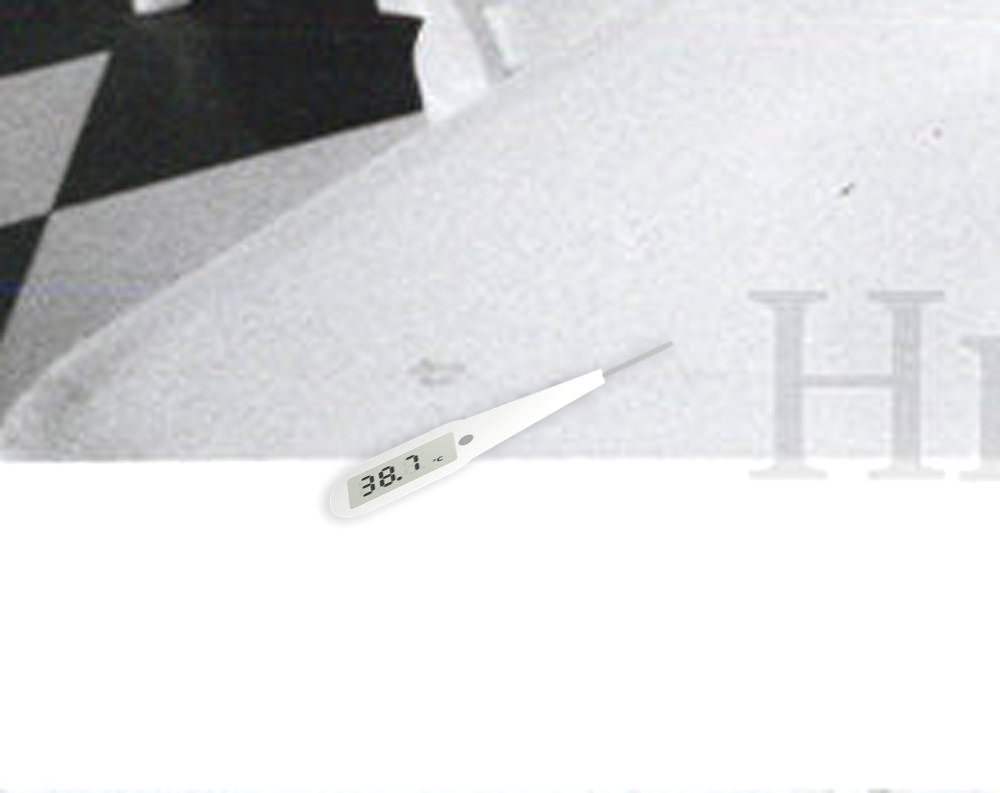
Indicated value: 38.7 °C
